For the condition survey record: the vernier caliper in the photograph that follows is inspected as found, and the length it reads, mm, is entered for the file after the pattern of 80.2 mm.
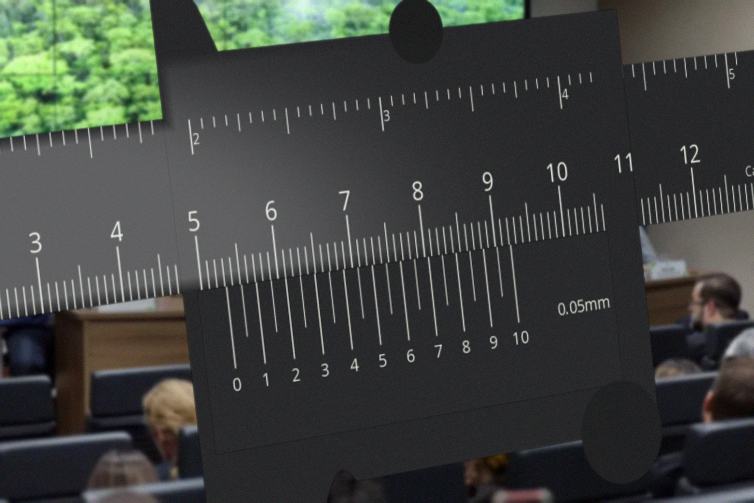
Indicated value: 53.2 mm
